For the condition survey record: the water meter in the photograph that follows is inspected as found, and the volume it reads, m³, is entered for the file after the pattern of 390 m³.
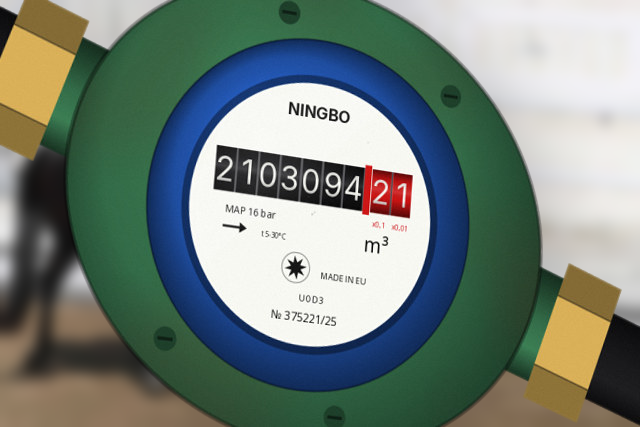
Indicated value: 2103094.21 m³
